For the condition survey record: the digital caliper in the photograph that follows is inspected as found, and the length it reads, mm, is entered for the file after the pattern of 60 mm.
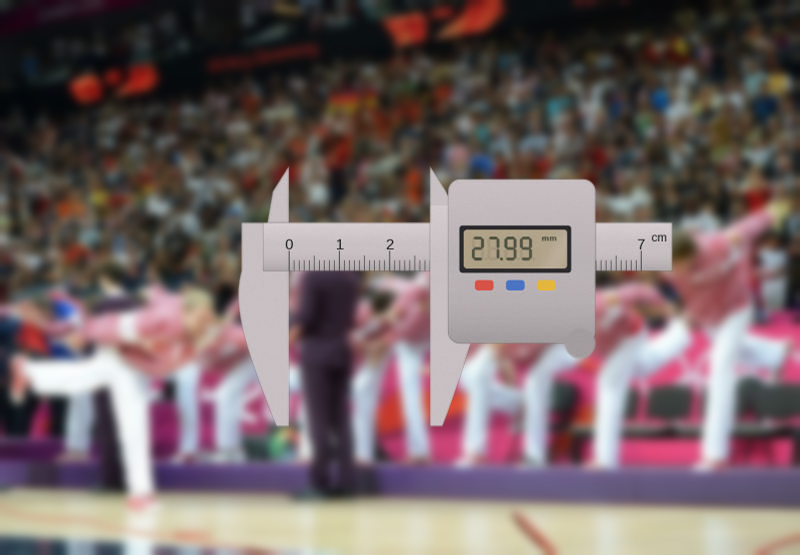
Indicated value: 27.99 mm
